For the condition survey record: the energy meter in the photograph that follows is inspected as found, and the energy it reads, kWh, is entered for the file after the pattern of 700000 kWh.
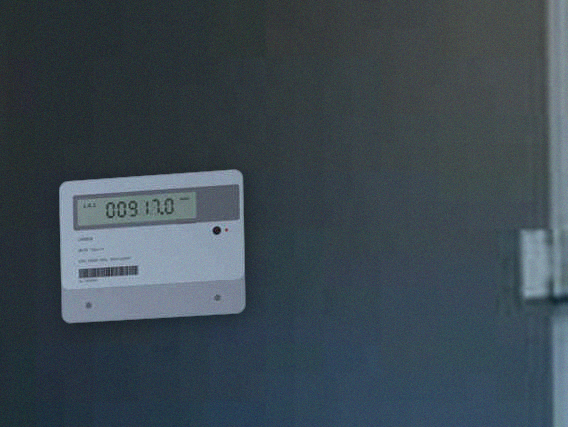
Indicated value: 917.0 kWh
